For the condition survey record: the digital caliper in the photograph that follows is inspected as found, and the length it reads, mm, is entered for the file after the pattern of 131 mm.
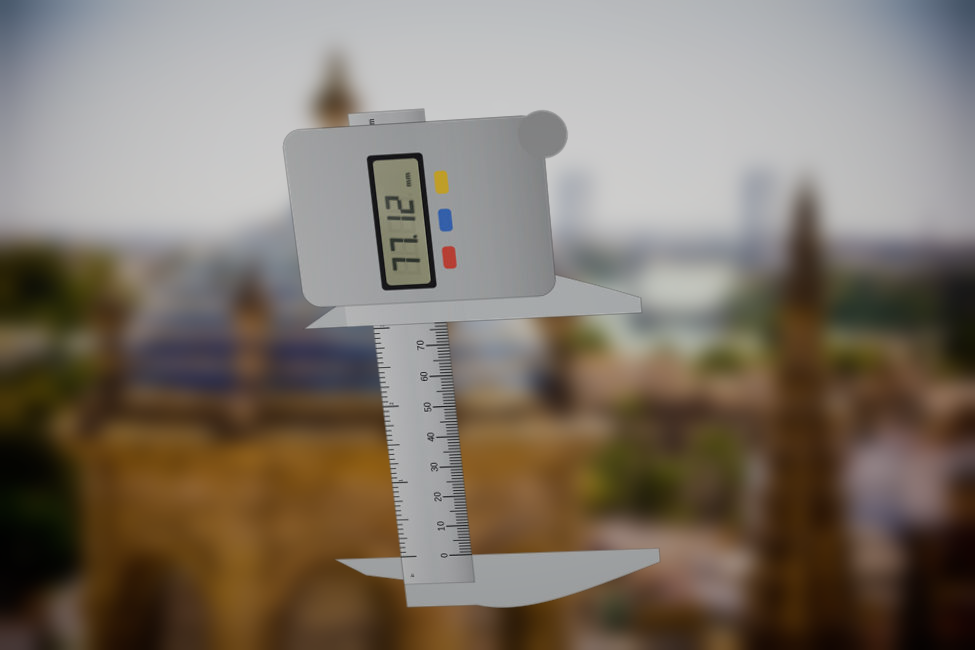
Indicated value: 77.12 mm
